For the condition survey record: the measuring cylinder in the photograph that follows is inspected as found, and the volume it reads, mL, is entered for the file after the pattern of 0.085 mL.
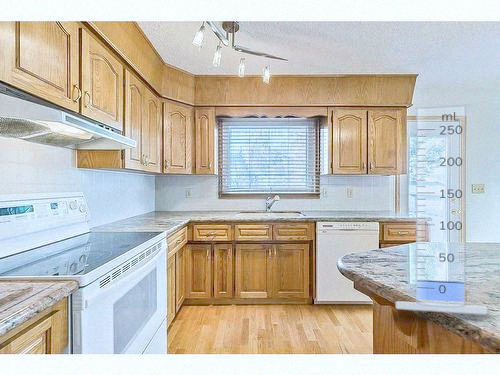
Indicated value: 10 mL
